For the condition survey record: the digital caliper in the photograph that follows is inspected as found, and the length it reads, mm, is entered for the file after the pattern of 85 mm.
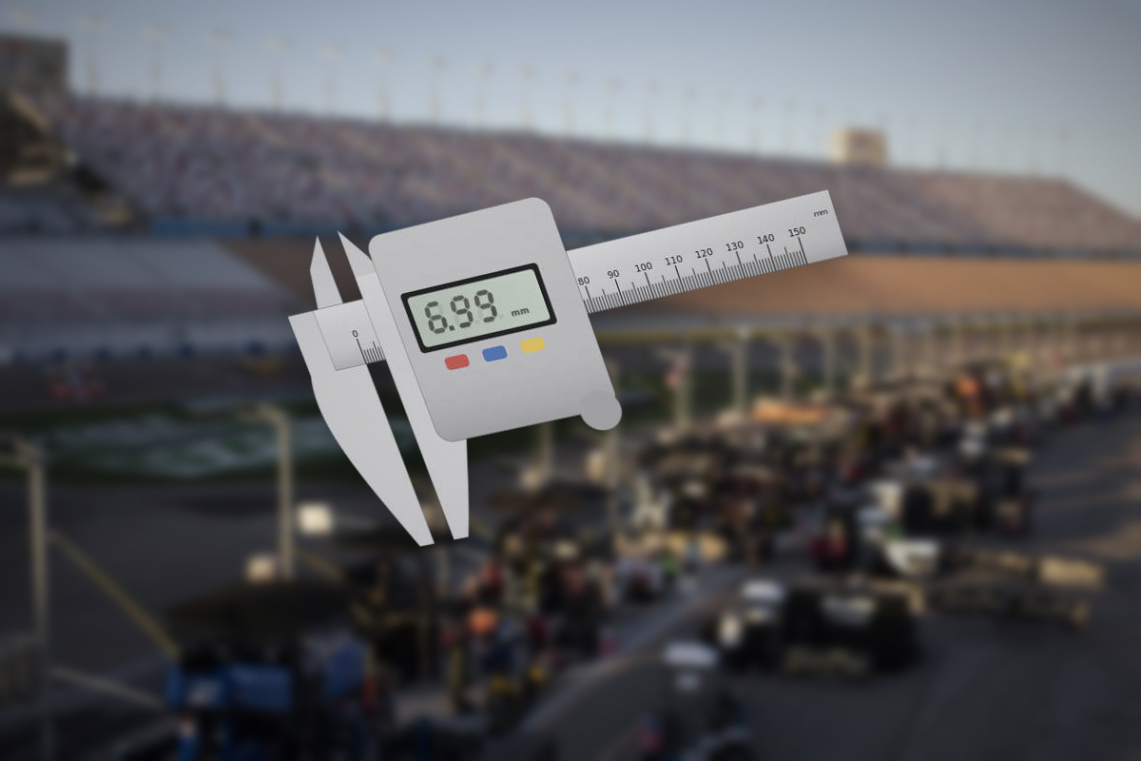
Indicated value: 6.99 mm
